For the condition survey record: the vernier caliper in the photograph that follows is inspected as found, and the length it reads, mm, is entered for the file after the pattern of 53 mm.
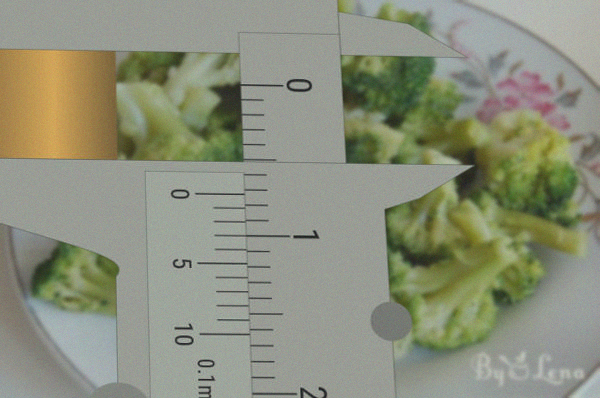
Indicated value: 7.3 mm
